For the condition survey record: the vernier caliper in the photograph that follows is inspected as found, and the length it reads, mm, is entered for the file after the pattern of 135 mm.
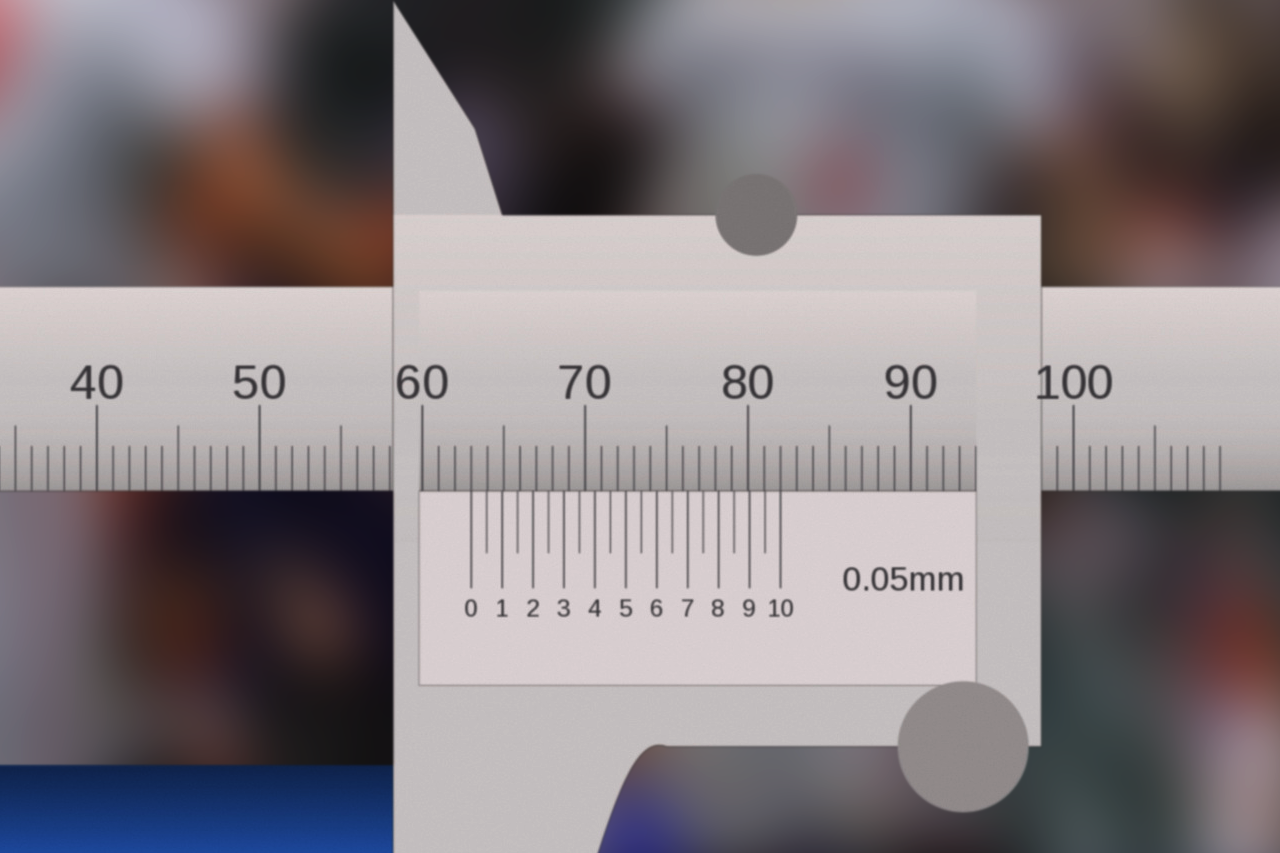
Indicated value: 63.0 mm
